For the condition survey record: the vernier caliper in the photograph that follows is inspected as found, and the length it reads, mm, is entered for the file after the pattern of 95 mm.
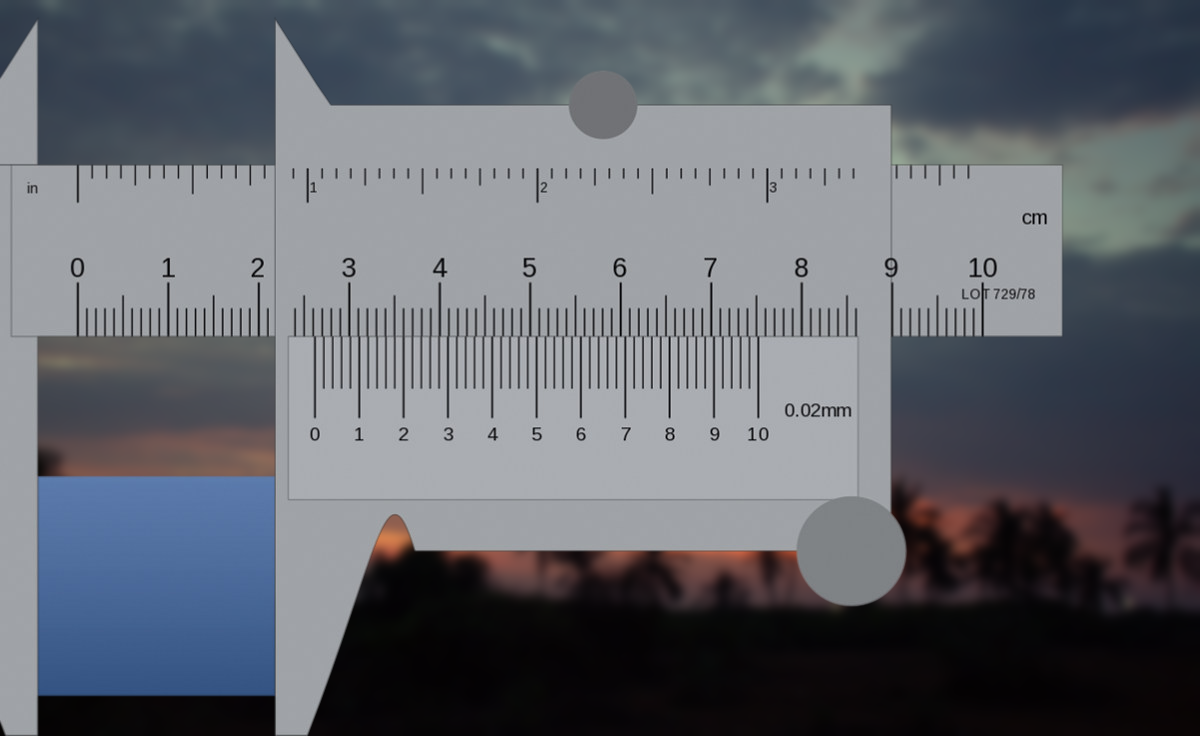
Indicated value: 26.2 mm
